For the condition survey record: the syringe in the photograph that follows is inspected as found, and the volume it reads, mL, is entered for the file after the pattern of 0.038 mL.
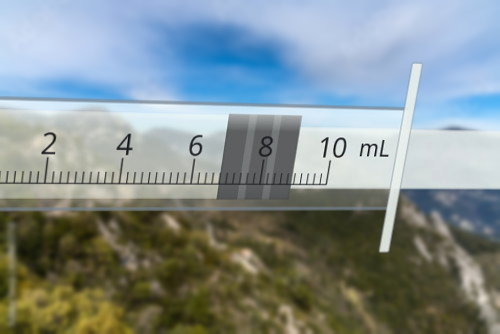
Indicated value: 6.8 mL
